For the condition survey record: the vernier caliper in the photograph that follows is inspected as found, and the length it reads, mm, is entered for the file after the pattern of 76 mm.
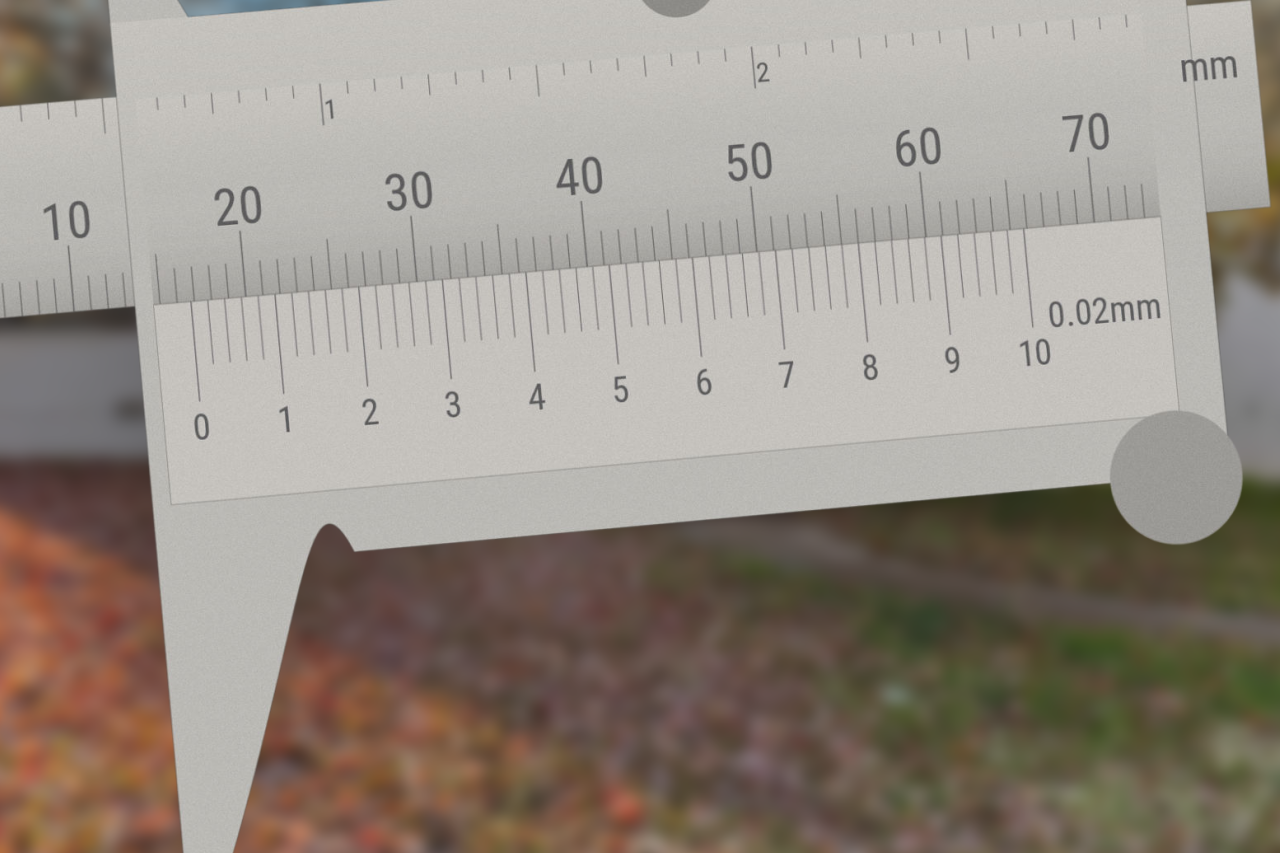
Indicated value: 16.8 mm
